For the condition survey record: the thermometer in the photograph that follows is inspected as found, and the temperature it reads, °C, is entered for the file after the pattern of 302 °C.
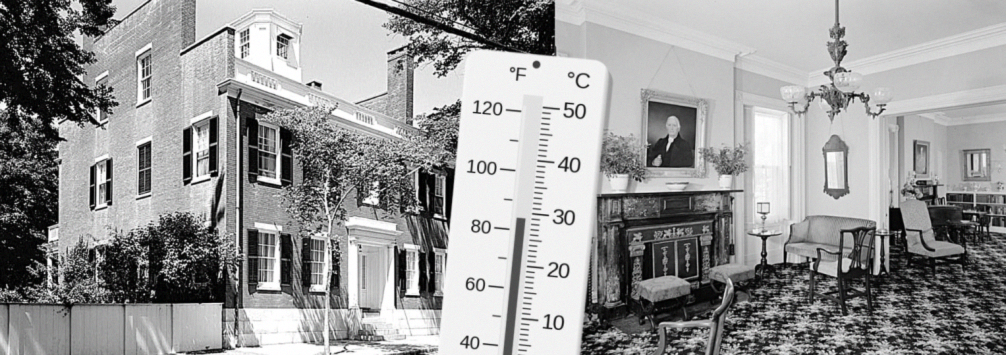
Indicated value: 29 °C
